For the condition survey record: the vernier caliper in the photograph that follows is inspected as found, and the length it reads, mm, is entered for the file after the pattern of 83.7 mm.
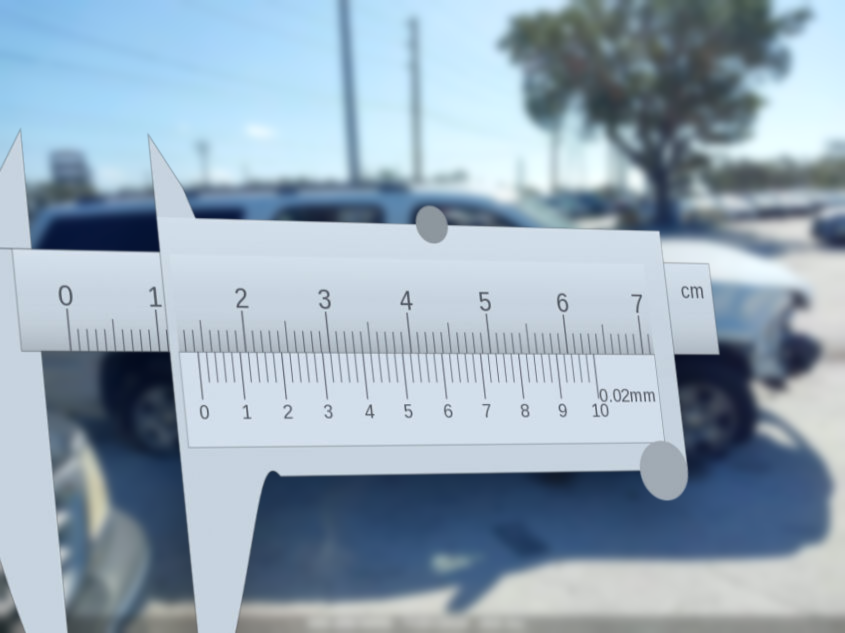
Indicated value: 14.4 mm
